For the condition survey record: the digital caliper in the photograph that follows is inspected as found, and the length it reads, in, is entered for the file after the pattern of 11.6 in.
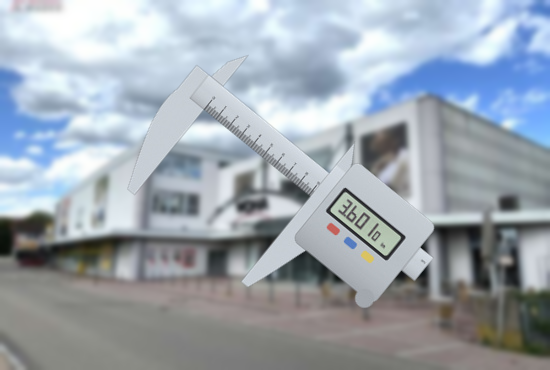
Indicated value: 3.6010 in
